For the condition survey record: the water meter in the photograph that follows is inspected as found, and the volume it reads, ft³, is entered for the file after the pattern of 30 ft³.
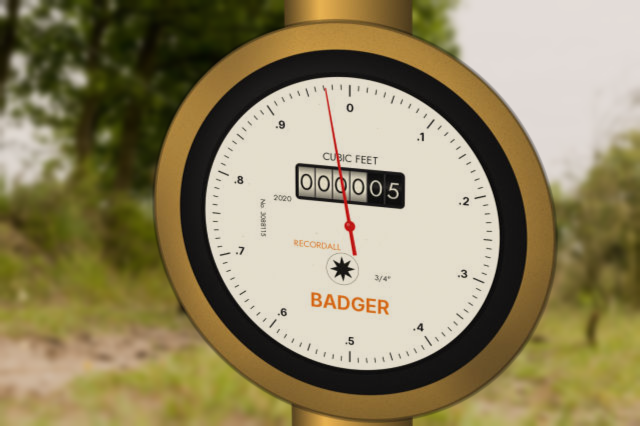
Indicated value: 4.97 ft³
